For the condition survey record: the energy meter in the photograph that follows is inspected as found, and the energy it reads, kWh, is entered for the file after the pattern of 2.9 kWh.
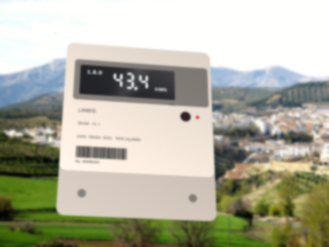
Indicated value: 43.4 kWh
